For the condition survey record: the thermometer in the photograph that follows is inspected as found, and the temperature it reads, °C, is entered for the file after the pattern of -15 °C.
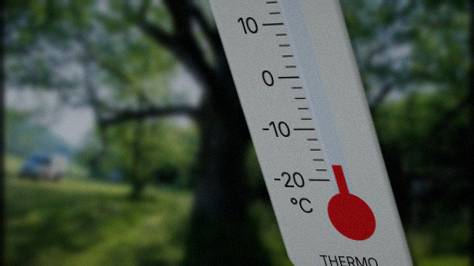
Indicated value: -17 °C
